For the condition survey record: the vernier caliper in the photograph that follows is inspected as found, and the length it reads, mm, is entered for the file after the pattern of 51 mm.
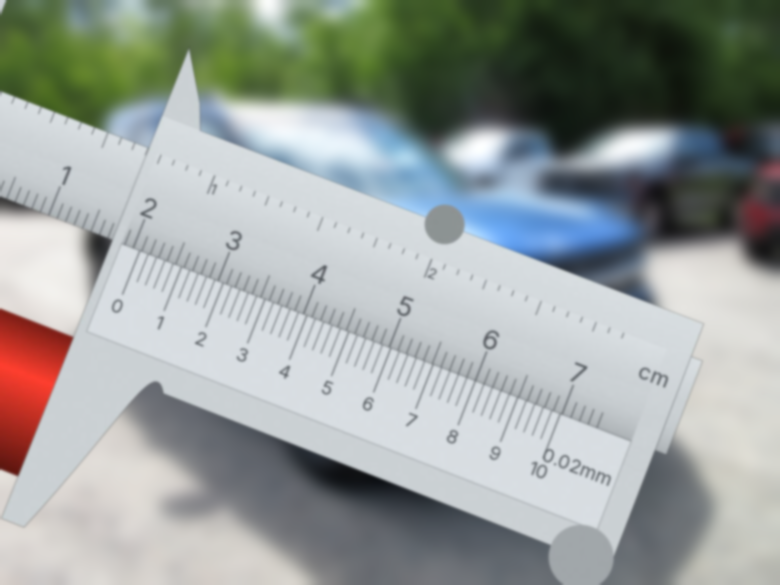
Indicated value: 20.8 mm
